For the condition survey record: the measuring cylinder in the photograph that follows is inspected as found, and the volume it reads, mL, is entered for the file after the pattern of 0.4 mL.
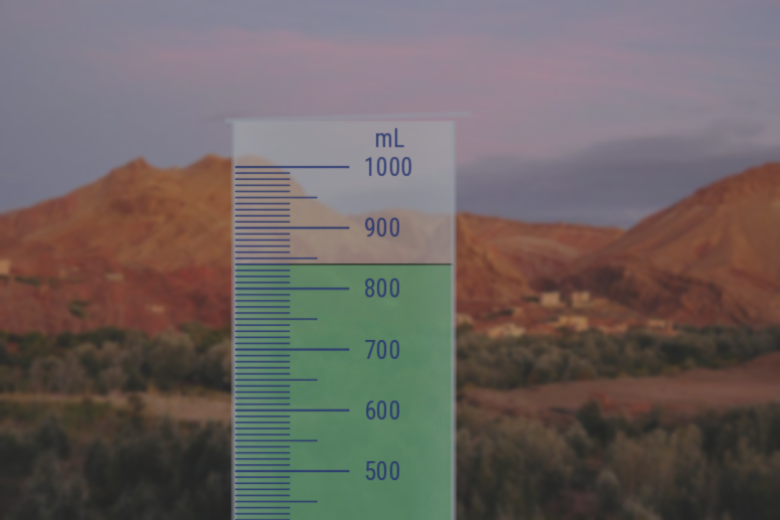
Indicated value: 840 mL
